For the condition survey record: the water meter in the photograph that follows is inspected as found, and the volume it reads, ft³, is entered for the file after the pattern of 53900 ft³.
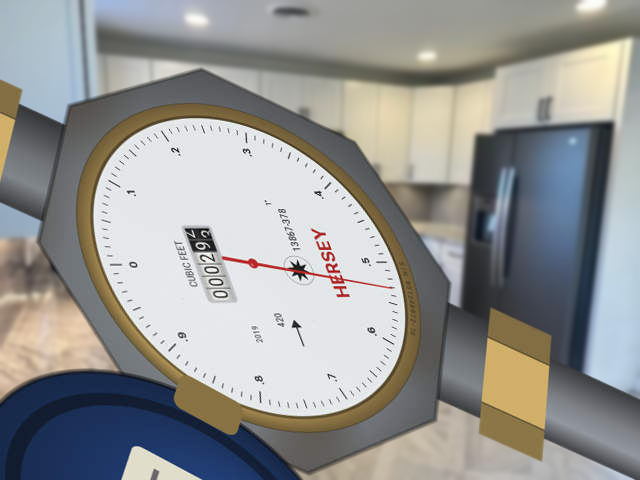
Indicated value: 292.53 ft³
